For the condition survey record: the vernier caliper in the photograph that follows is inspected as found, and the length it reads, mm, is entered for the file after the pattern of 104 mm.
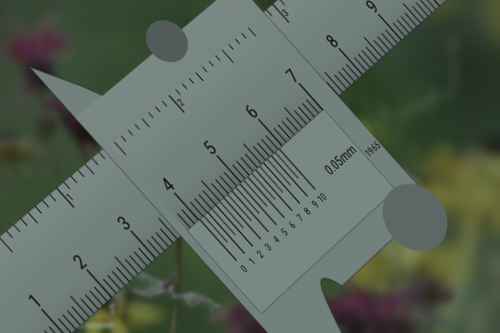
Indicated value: 40.2 mm
